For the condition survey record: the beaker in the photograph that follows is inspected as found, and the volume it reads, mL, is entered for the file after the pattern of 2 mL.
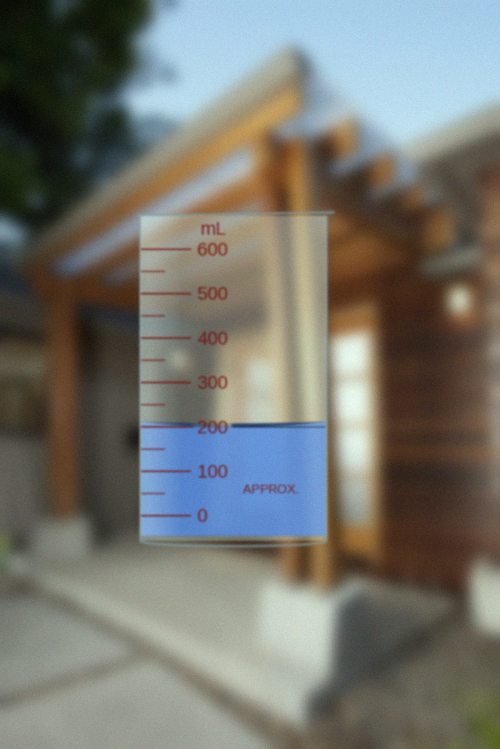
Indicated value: 200 mL
